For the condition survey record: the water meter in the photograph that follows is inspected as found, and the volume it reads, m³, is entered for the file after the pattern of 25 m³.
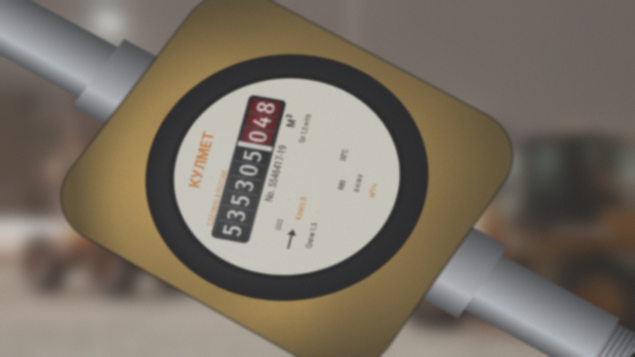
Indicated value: 535305.048 m³
